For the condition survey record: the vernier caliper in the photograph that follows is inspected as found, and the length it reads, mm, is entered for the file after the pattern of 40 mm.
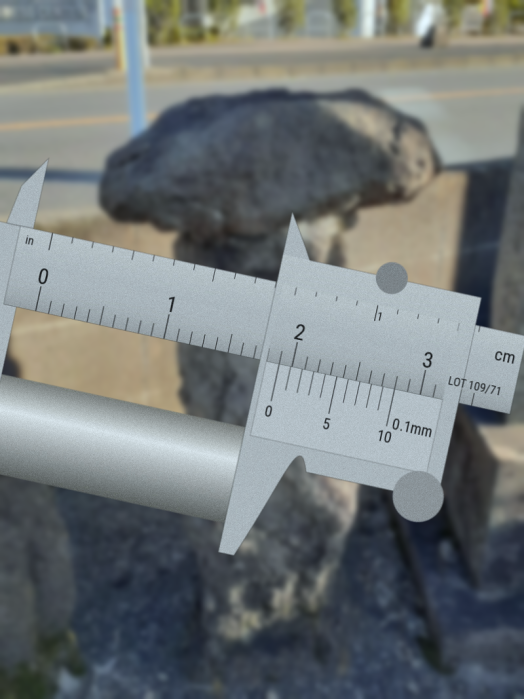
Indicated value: 19.0 mm
